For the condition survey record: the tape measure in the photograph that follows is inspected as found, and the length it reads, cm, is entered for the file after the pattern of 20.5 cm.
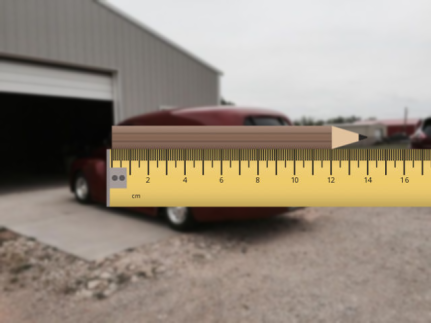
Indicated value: 14 cm
